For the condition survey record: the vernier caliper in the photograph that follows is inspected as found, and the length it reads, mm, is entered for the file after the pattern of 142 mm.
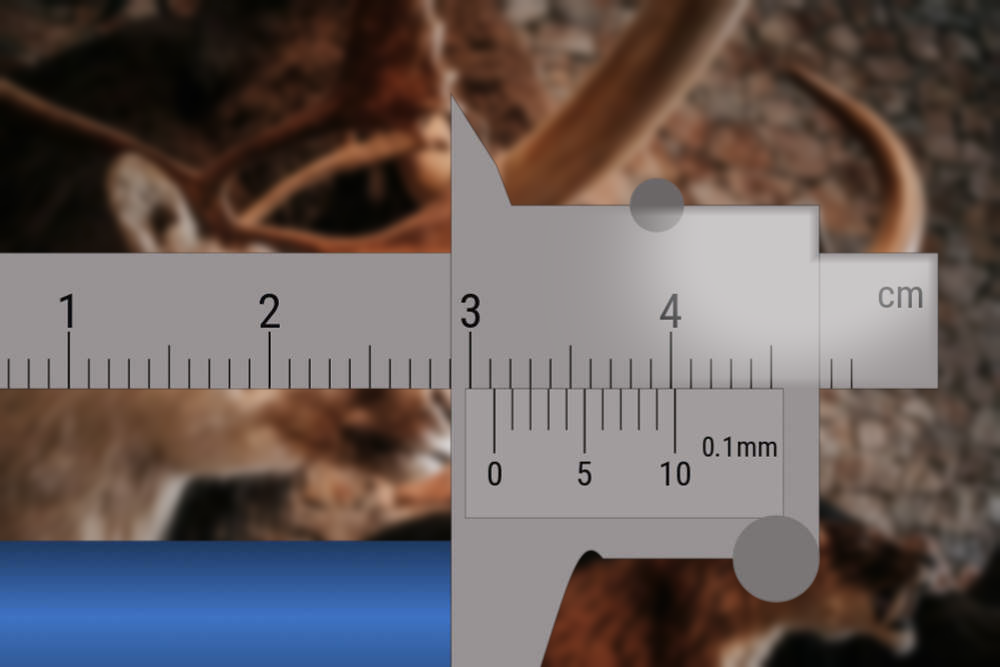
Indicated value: 31.2 mm
